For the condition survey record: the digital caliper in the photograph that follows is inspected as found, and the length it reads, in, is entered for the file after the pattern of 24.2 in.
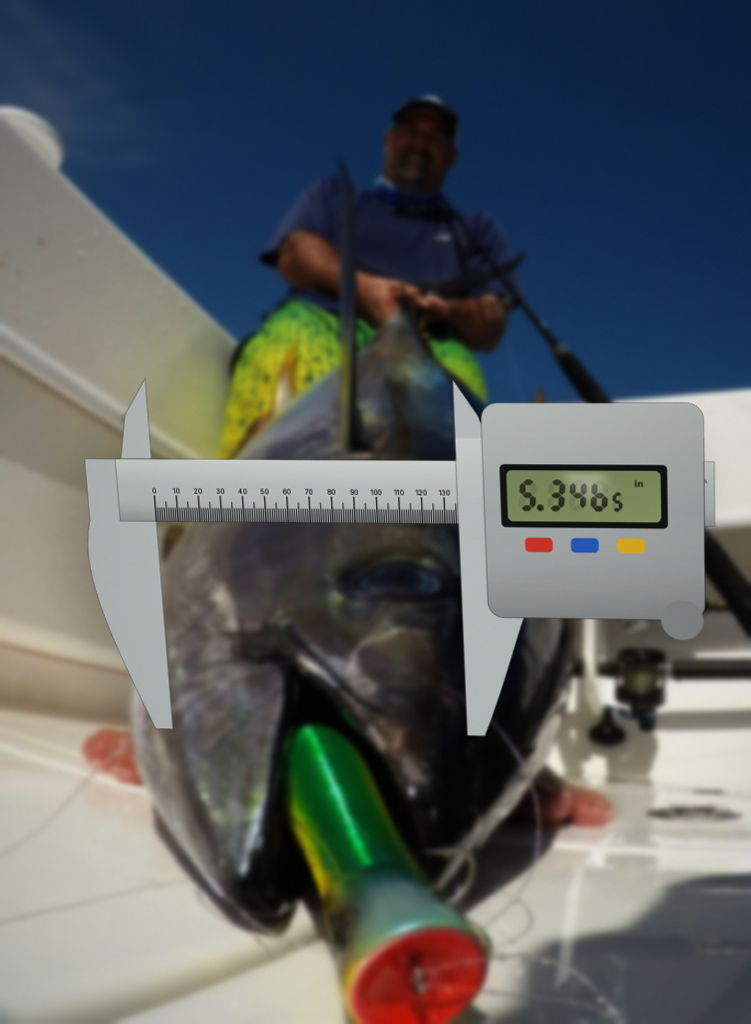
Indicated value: 5.3465 in
